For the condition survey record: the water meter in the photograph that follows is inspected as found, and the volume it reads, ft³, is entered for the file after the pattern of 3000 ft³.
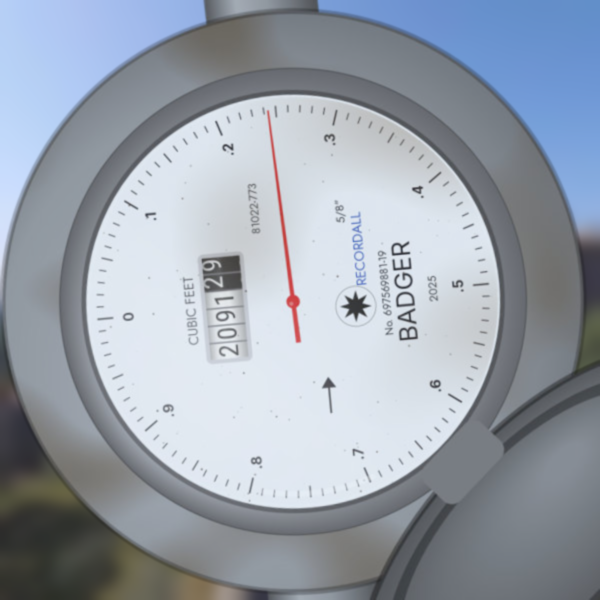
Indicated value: 209129.24 ft³
